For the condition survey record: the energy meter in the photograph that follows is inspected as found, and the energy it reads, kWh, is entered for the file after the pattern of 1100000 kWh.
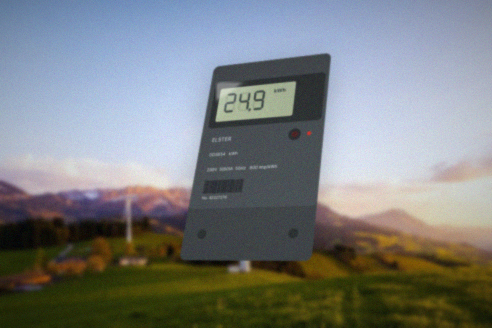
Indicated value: 24.9 kWh
